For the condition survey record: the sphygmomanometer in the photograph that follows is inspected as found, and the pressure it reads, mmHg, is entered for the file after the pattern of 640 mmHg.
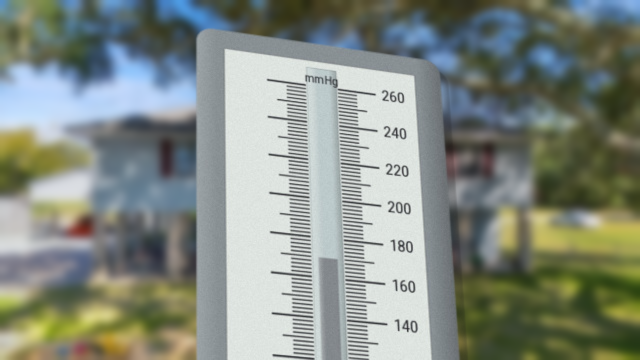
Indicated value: 170 mmHg
